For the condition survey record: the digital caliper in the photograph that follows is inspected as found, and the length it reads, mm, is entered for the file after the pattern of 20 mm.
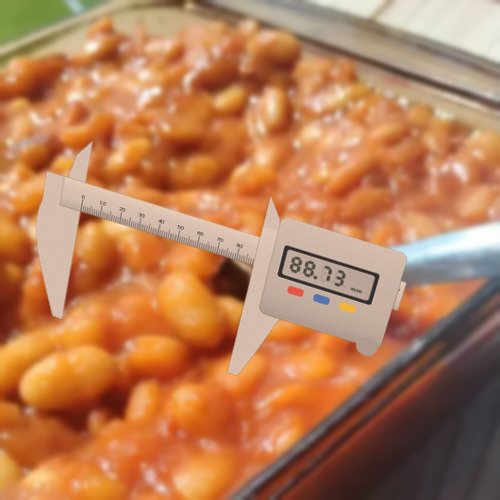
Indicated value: 88.73 mm
